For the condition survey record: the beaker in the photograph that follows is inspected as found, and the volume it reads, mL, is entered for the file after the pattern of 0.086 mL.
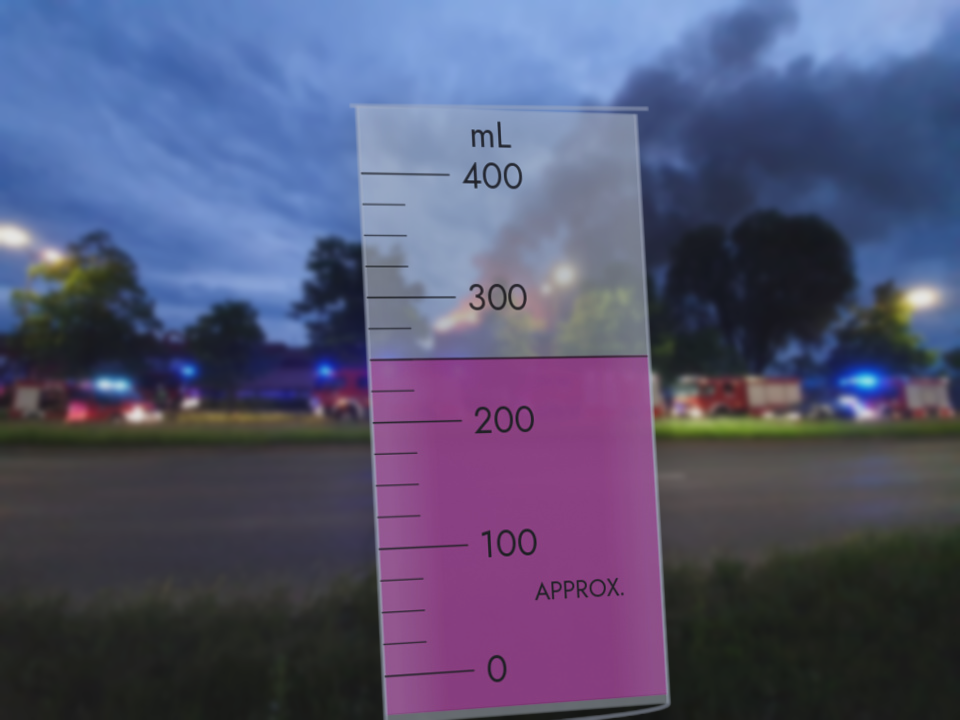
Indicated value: 250 mL
